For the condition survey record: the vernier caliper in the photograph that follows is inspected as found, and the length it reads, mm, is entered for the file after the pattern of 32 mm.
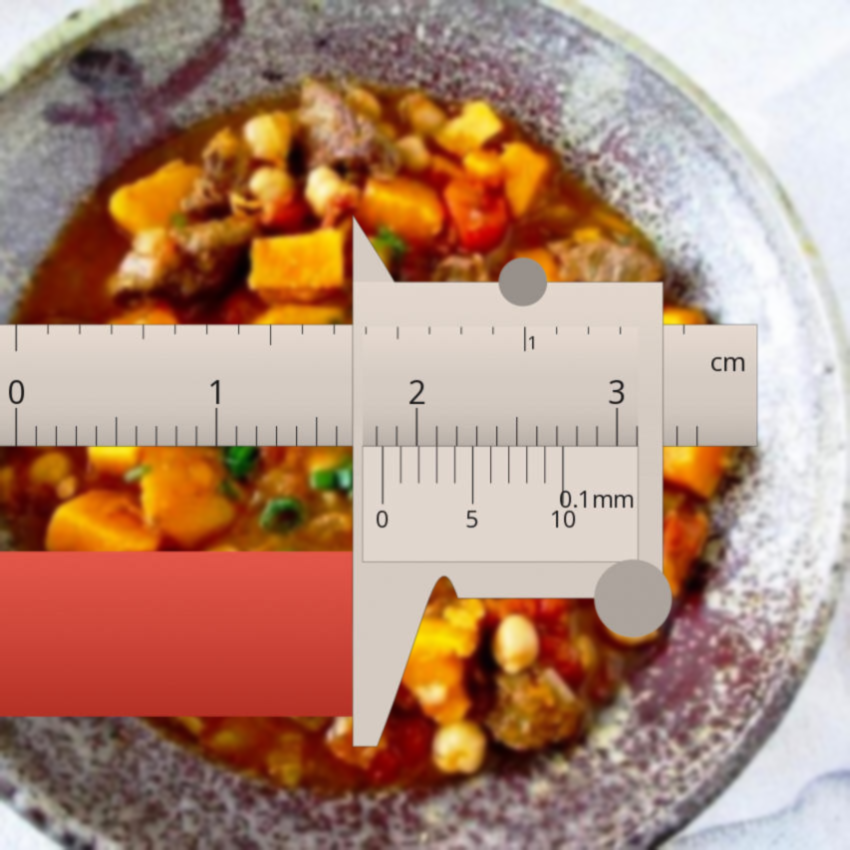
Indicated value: 18.3 mm
